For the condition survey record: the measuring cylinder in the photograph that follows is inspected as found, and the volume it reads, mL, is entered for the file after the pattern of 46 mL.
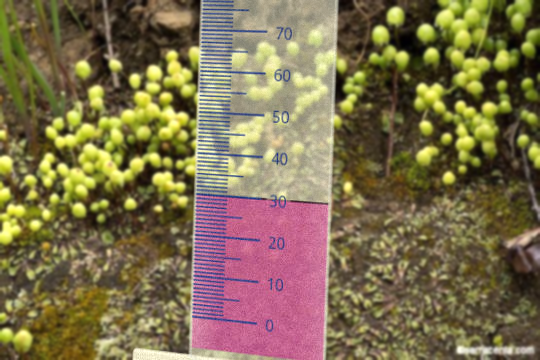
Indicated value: 30 mL
